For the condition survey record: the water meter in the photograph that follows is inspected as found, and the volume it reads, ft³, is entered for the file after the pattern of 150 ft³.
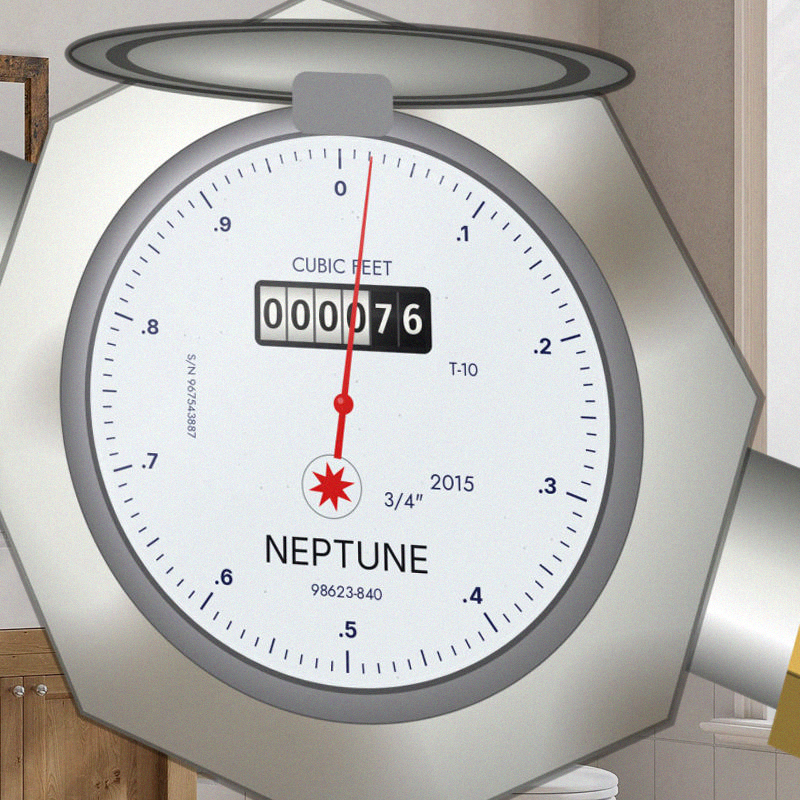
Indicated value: 76.02 ft³
